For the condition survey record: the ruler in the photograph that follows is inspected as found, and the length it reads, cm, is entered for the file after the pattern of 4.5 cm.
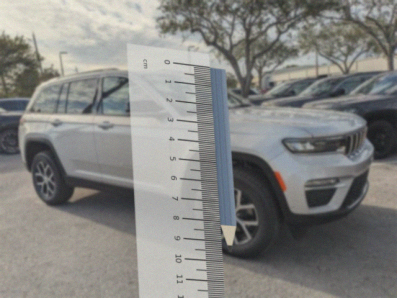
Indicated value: 9.5 cm
